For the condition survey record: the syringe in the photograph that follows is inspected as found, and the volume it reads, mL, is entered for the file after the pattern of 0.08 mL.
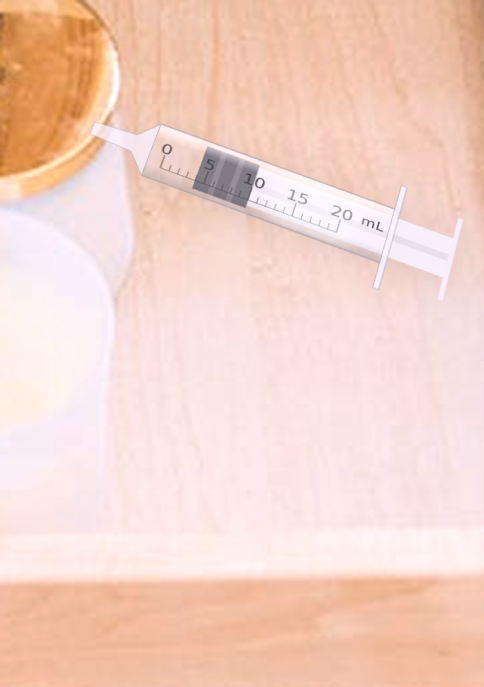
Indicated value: 4 mL
